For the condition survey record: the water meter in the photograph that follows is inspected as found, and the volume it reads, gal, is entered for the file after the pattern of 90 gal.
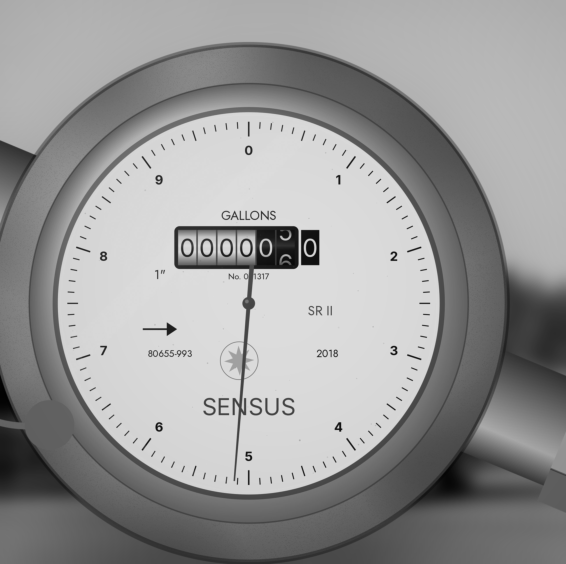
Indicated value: 55.1 gal
